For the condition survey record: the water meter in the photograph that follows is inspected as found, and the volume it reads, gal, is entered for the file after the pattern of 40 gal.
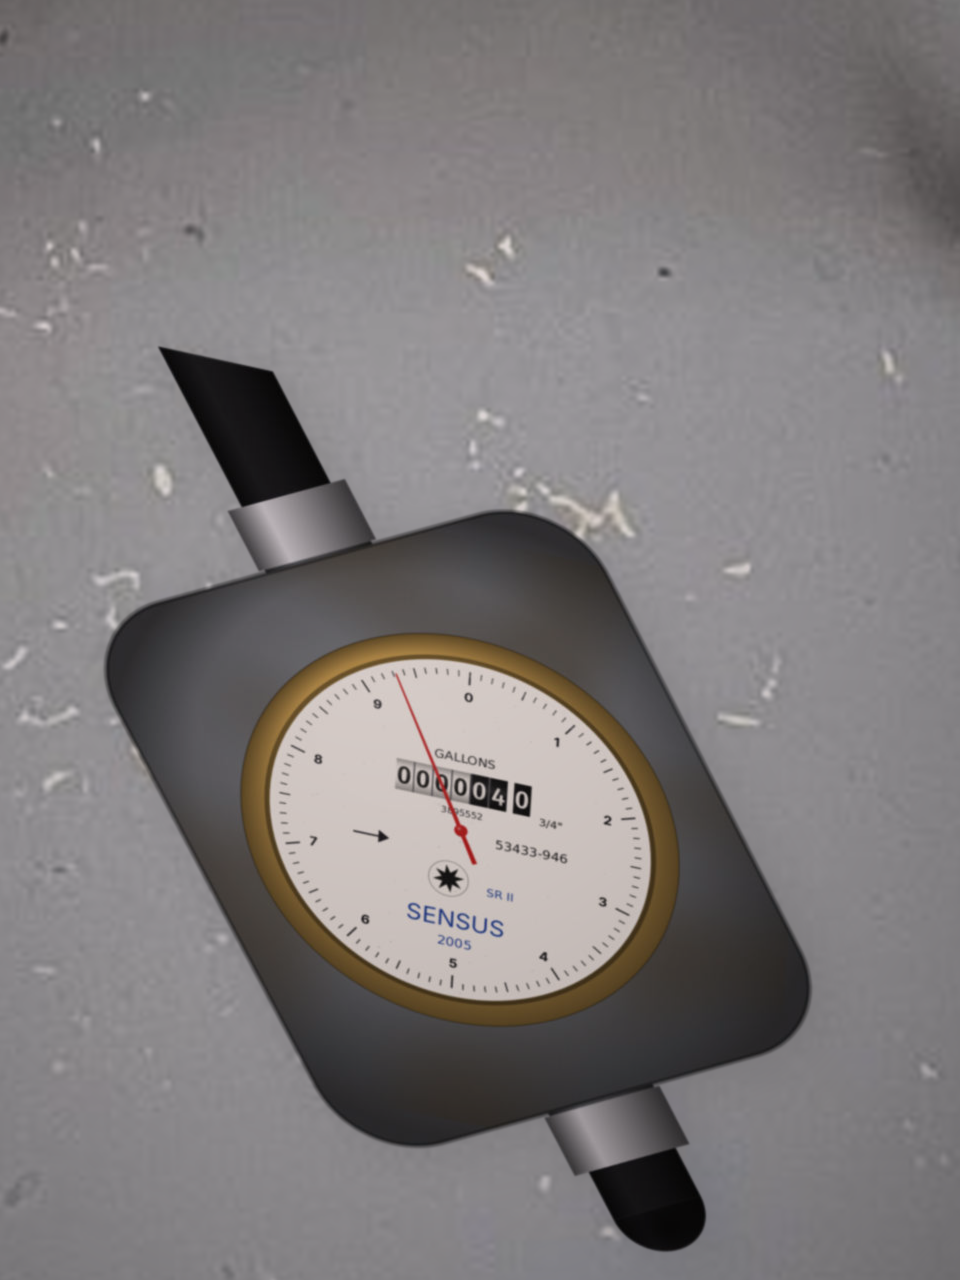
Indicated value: 39.3 gal
